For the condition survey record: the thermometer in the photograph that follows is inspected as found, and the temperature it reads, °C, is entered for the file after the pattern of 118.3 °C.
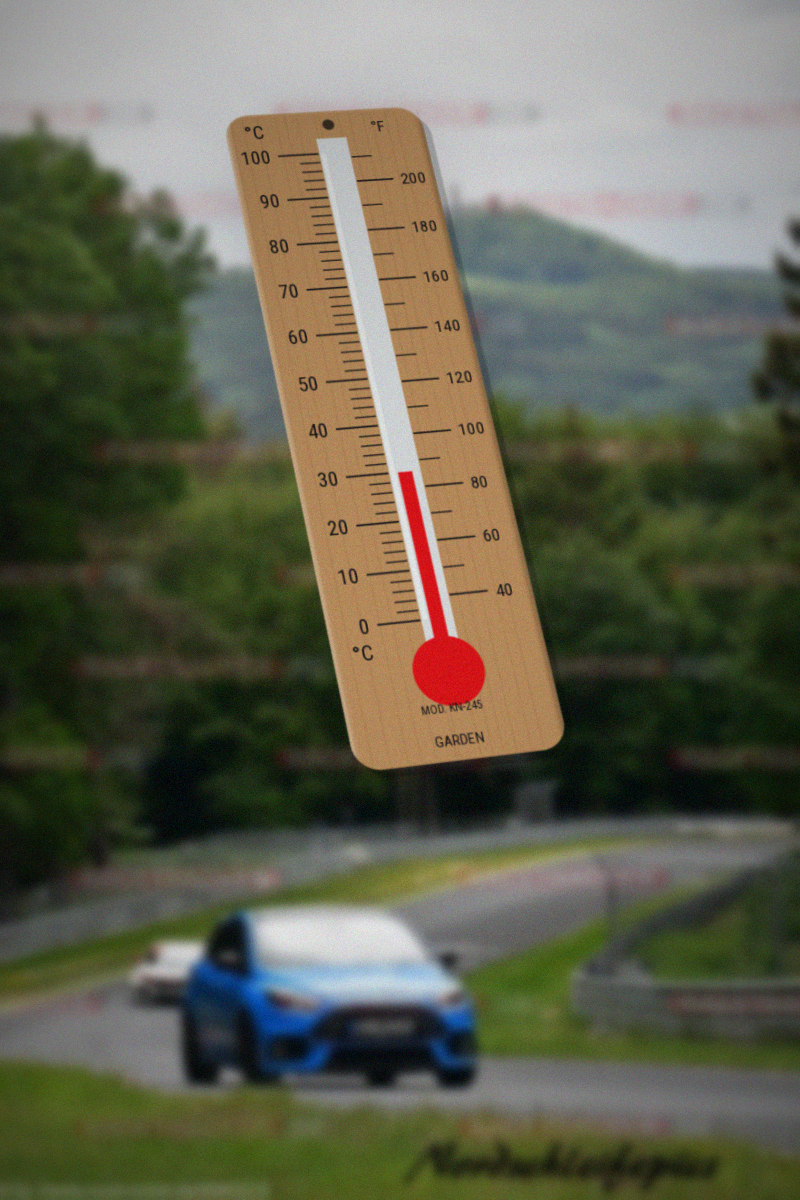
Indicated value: 30 °C
